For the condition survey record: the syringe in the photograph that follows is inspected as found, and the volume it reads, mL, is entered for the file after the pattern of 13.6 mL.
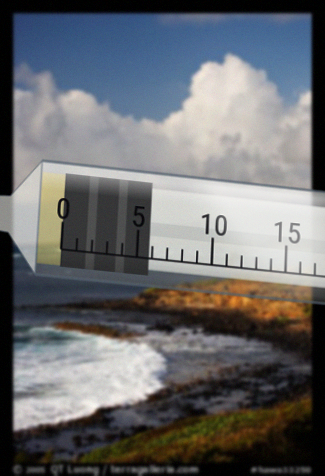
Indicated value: 0 mL
